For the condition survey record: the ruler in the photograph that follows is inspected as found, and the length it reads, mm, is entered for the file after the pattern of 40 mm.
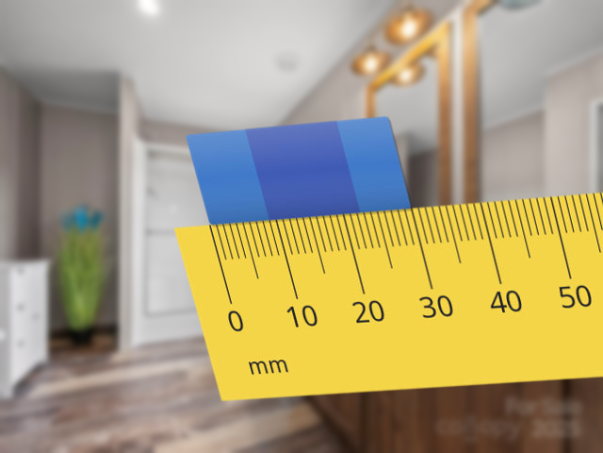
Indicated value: 30 mm
